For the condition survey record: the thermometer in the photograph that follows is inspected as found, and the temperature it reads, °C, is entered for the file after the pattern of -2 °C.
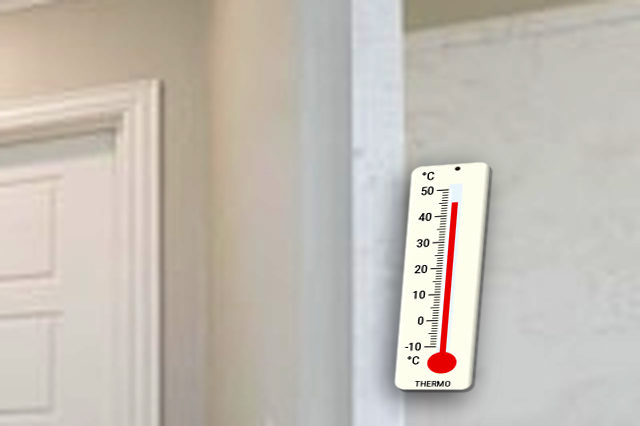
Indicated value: 45 °C
